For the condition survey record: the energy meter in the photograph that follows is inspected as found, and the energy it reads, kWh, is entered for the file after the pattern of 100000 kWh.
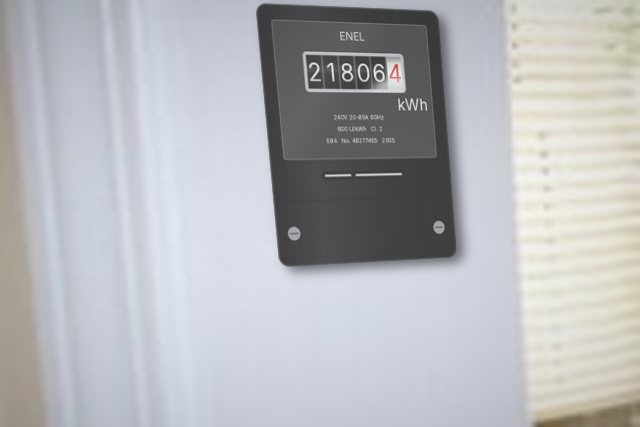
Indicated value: 21806.4 kWh
